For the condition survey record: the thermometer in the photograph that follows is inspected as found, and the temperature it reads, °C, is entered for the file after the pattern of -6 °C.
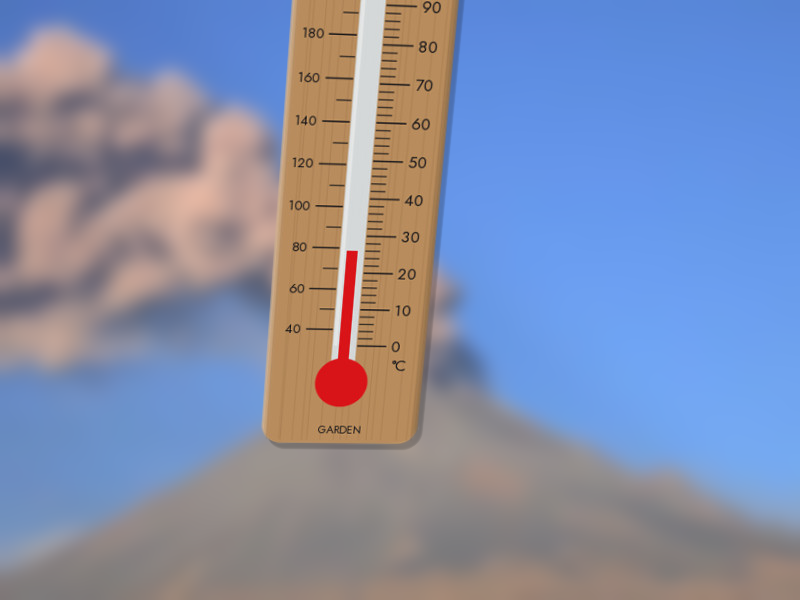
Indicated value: 26 °C
